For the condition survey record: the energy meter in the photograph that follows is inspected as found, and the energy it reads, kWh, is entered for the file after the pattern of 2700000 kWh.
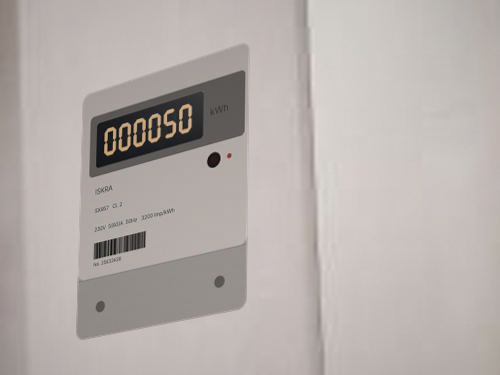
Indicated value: 50 kWh
